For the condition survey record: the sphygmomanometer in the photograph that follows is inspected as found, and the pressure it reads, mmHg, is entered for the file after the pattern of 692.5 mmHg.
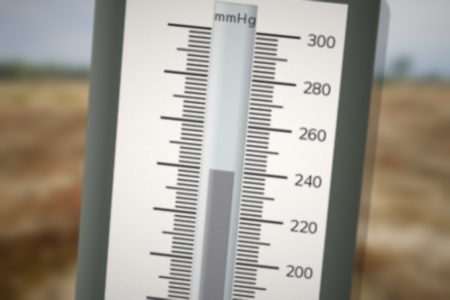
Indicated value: 240 mmHg
